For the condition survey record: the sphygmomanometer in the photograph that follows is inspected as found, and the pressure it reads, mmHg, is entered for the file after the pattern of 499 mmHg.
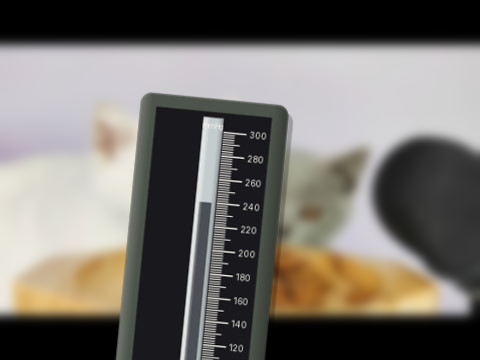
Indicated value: 240 mmHg
